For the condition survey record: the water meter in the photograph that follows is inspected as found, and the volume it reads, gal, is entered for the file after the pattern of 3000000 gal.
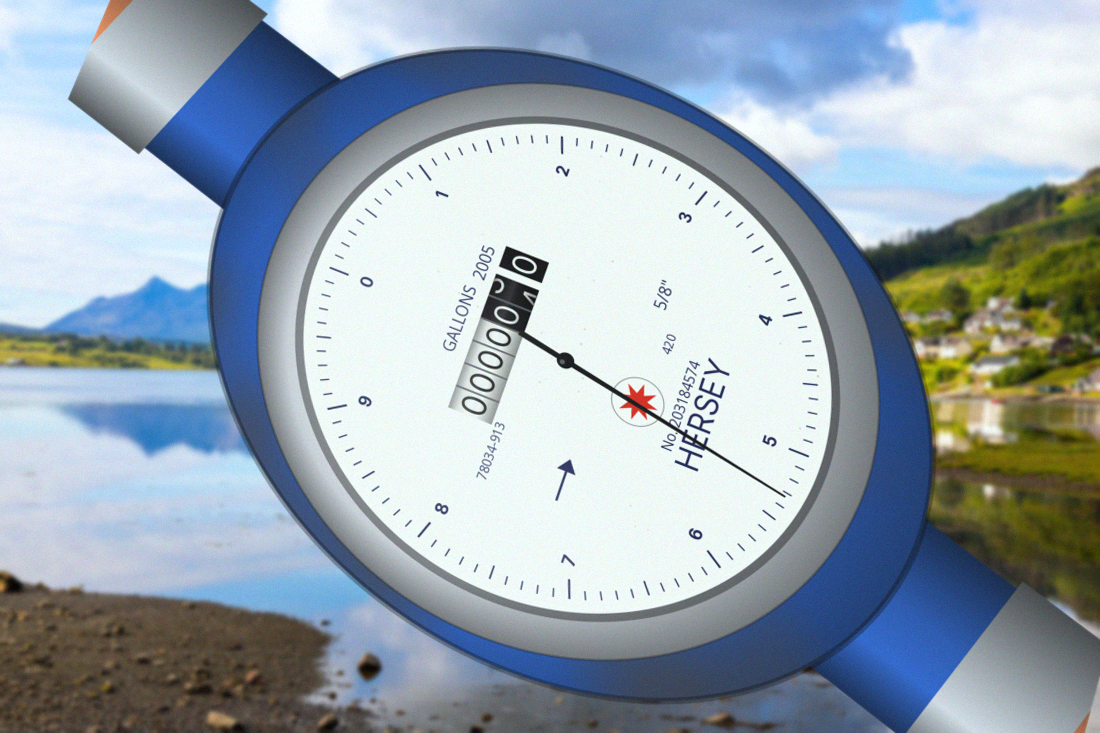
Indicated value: 35.3 gal
